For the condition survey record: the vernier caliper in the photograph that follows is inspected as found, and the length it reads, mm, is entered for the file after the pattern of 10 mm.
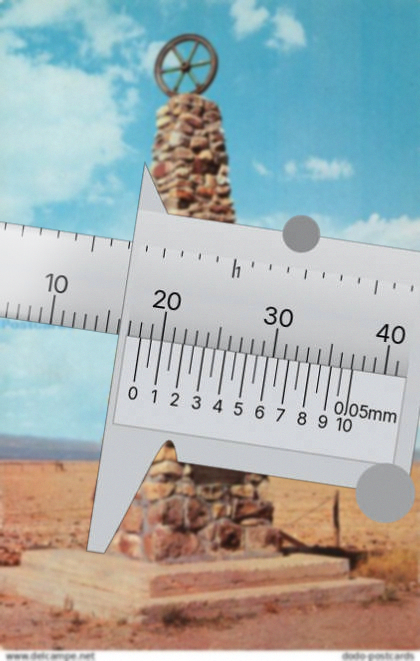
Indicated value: 18.1 mm
